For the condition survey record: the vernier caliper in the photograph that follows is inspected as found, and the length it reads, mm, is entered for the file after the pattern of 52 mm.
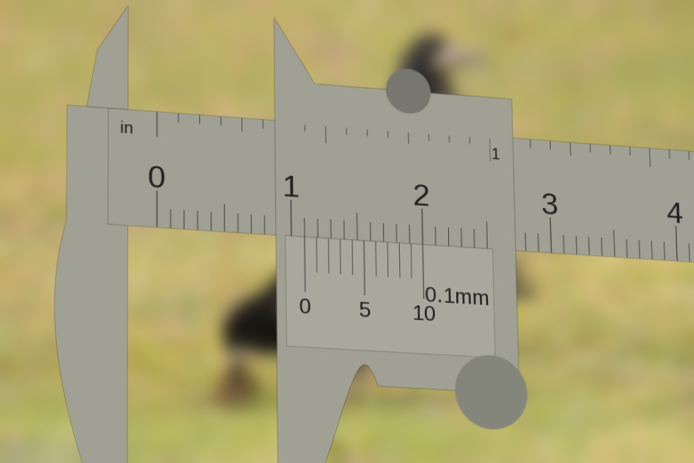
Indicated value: 11.0 mm
